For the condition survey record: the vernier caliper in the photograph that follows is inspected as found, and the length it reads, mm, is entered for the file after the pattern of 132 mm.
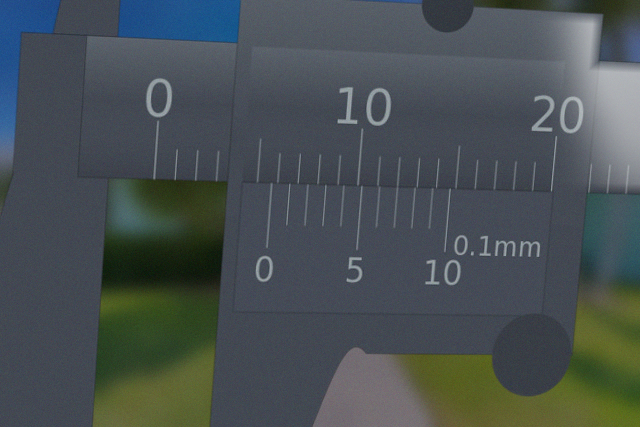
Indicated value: 5.7 mm
